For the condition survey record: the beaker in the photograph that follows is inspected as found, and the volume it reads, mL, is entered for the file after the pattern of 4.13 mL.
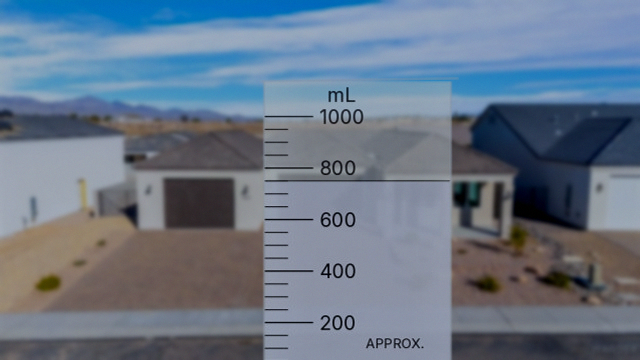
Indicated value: 750 mL
